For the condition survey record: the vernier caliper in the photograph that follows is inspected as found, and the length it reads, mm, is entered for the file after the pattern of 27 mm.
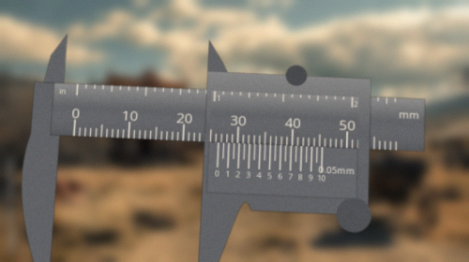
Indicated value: 26.5 mm
